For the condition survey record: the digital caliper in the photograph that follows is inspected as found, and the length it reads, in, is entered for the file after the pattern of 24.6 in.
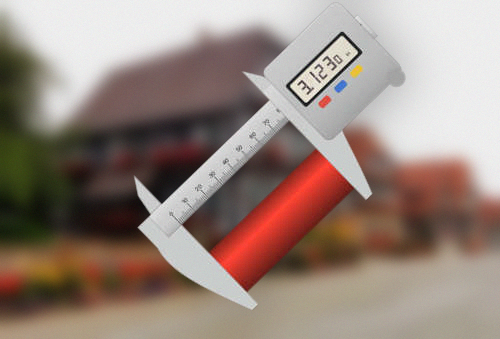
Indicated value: 3.1230 in
